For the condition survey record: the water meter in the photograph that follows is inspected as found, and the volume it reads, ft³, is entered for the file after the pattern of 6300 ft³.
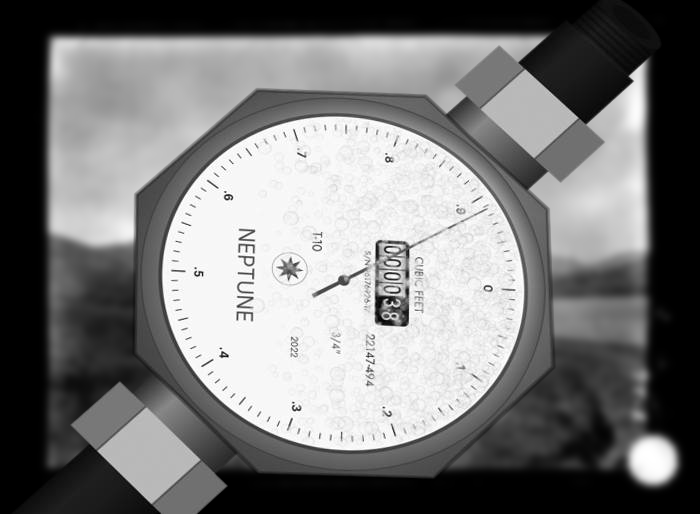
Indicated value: 37.91 ft³
